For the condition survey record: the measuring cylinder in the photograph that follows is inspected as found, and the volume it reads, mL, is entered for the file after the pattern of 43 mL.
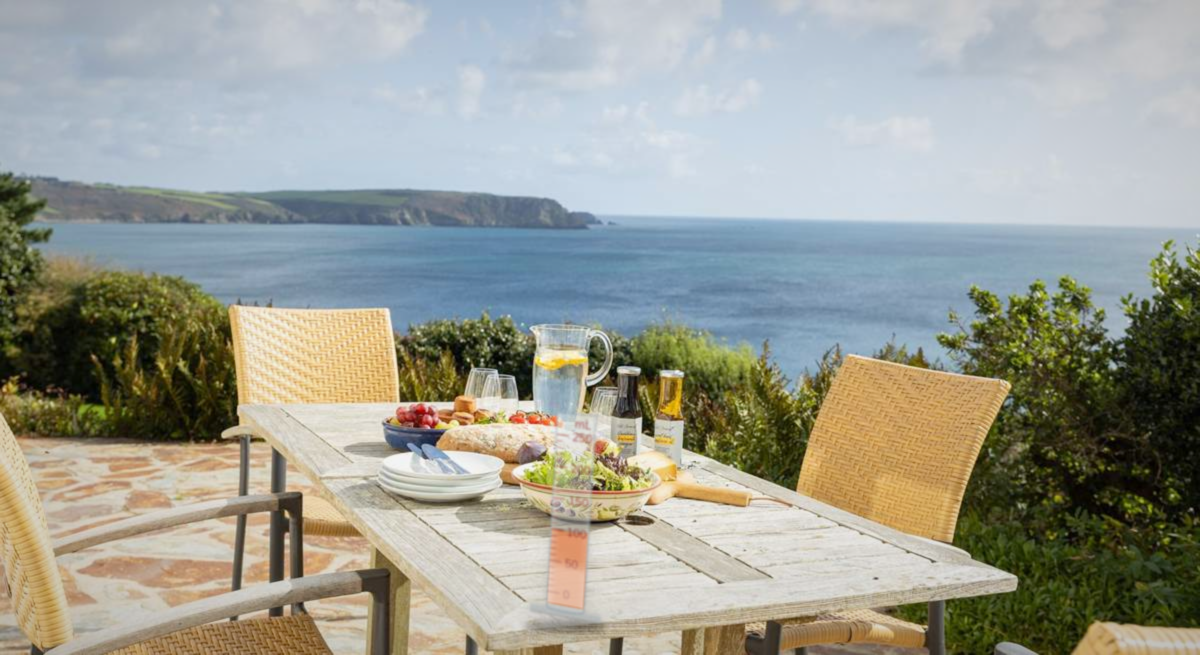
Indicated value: 100 mL
